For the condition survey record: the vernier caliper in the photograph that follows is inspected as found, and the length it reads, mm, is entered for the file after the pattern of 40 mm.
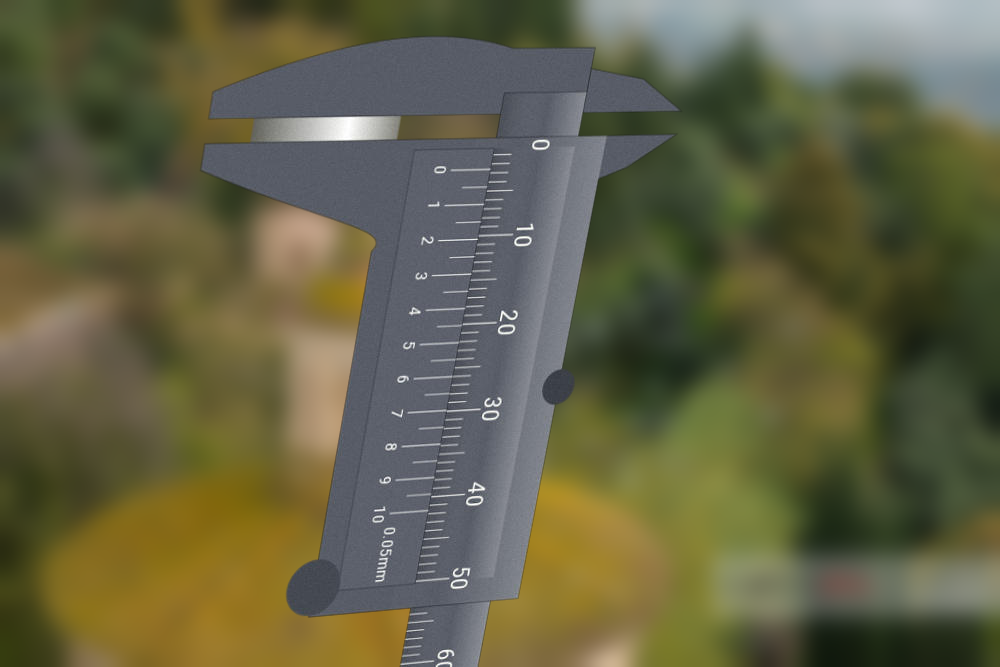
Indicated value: 2.6 mm
